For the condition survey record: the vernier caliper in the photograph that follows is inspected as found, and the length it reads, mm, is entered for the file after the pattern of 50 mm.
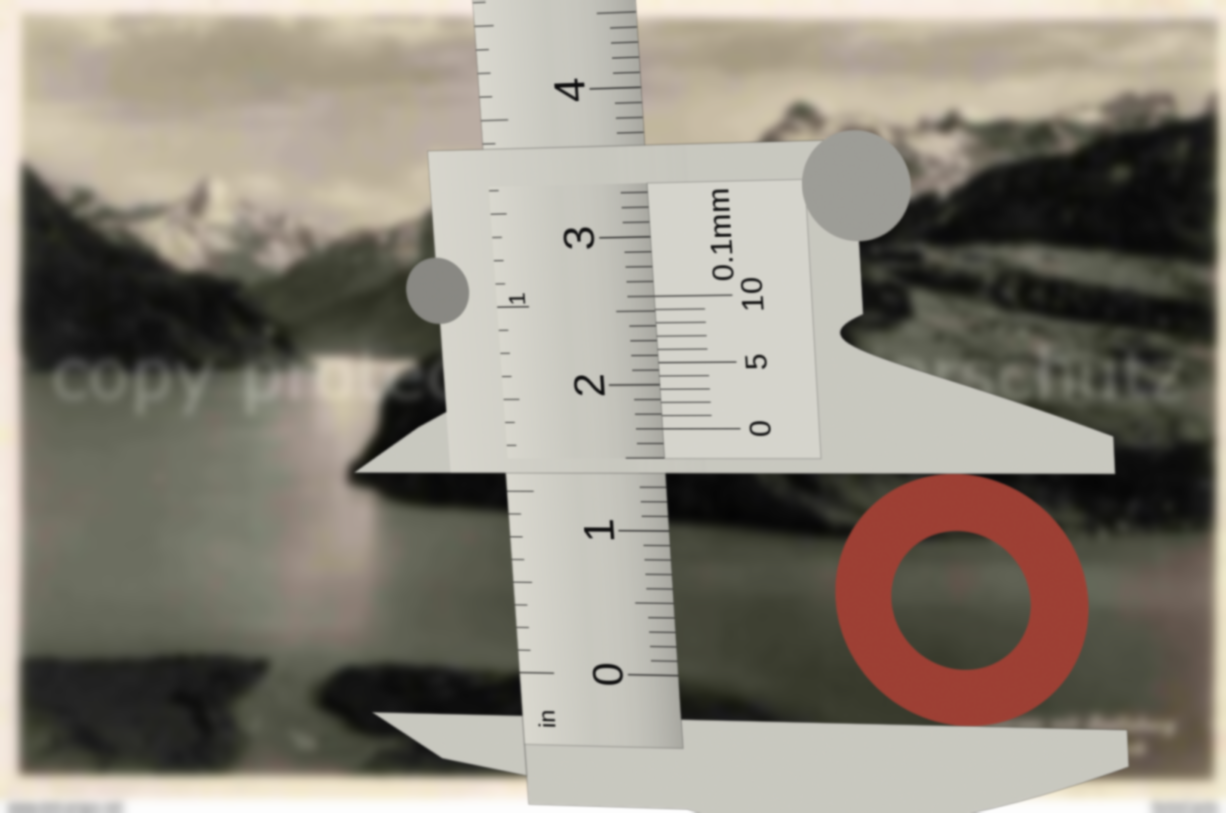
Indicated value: 17.0 mm
